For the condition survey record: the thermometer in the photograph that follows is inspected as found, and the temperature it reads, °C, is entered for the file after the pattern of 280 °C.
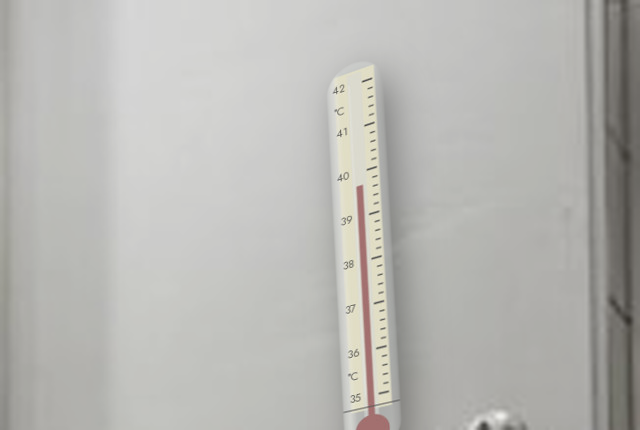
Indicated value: 39.7 °C
